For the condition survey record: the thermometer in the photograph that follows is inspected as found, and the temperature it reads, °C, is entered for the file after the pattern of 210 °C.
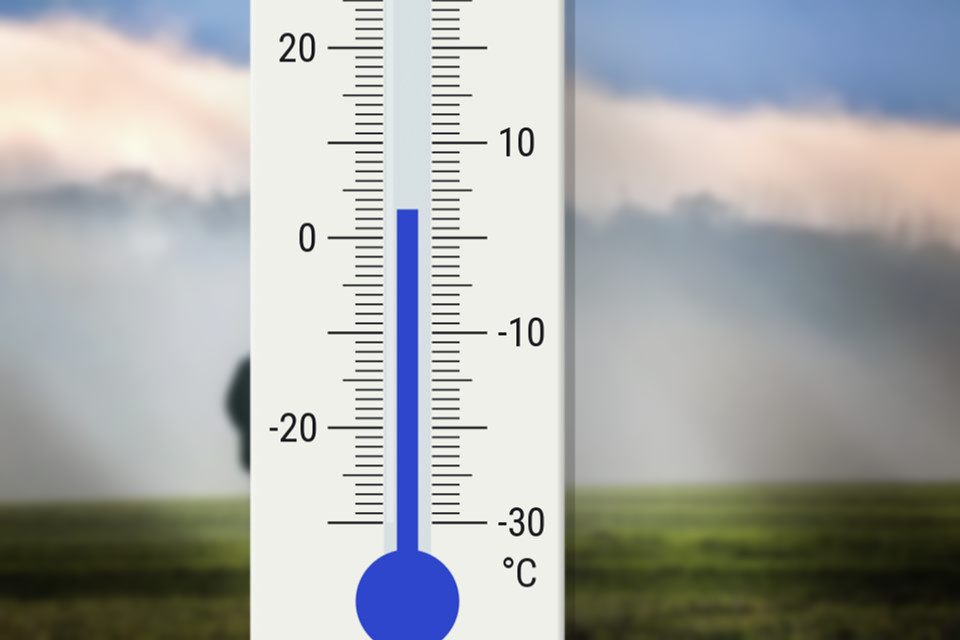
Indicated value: 3 °C
